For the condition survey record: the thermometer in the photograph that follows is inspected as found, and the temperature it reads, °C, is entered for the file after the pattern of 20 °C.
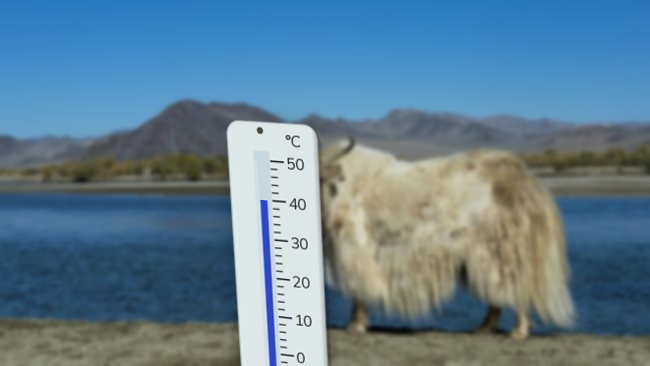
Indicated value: 40 °C
